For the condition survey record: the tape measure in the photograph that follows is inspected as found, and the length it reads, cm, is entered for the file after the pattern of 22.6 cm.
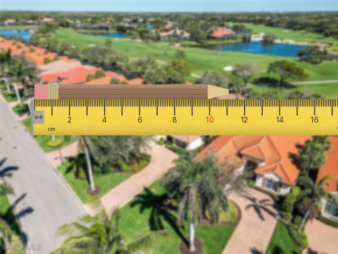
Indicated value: 11.5 cm
